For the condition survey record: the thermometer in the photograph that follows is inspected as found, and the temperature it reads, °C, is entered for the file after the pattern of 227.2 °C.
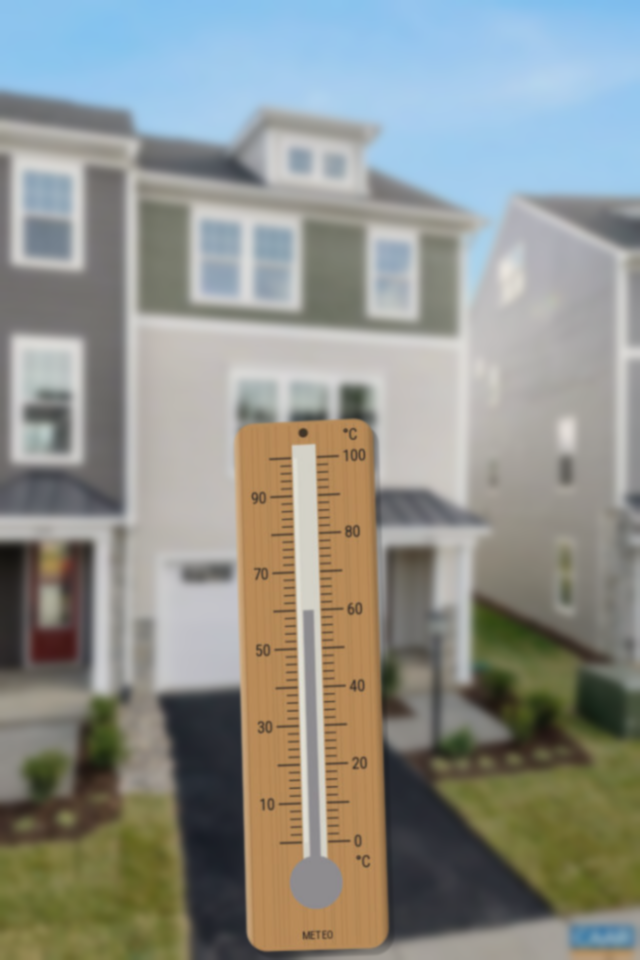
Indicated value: 60 °C
